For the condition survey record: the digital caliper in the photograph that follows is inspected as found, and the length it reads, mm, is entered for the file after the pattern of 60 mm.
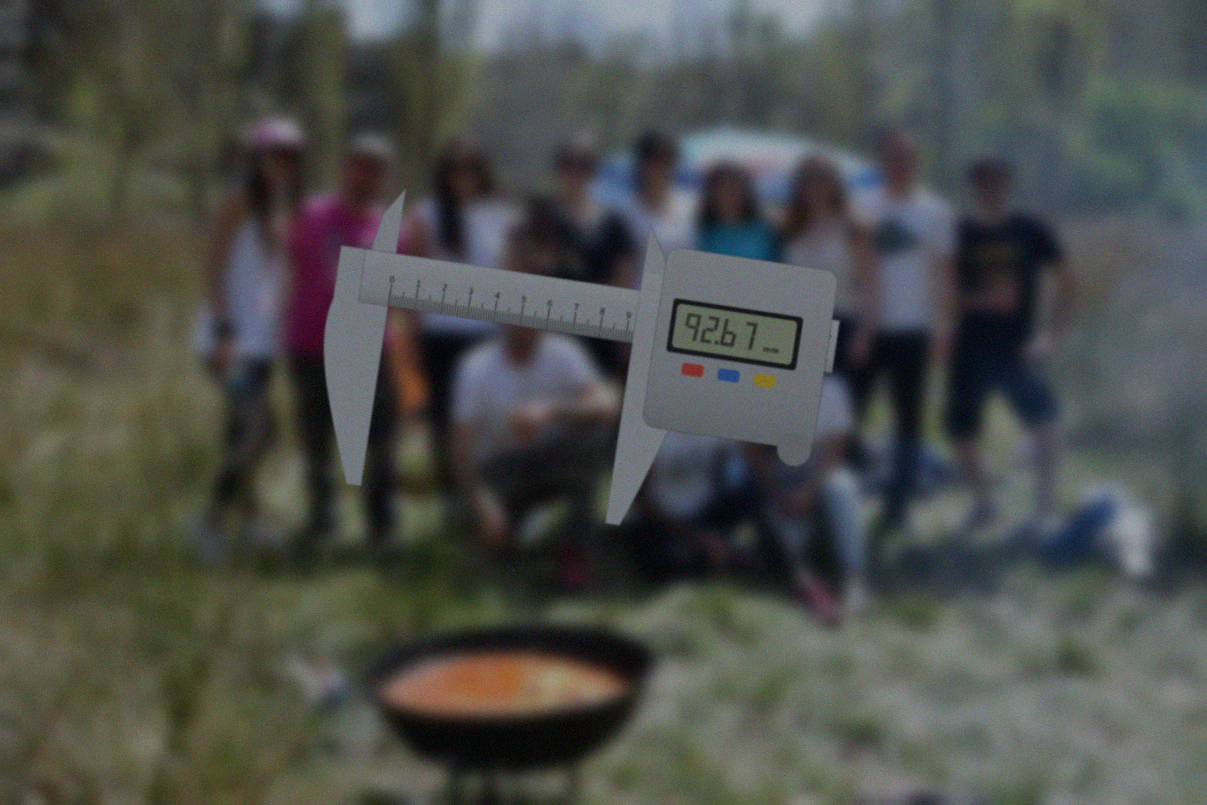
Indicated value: 92.67 mm
